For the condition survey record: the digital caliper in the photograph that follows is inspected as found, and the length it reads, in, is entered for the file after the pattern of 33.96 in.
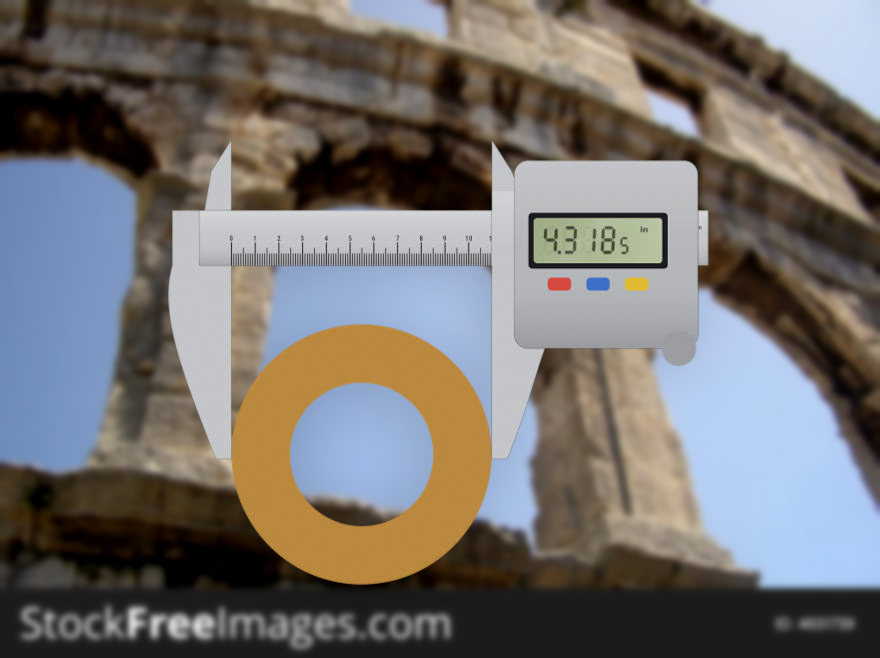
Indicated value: 4.3185 in
